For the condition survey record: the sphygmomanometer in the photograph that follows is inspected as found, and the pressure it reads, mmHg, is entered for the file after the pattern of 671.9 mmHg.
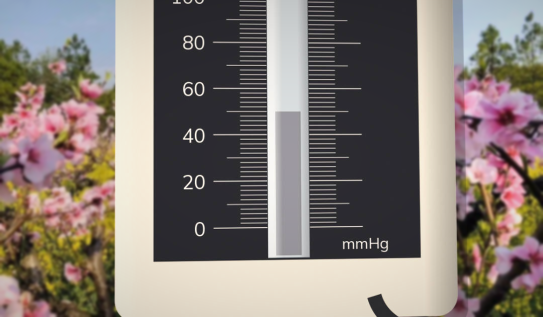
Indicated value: 50 mmHg
